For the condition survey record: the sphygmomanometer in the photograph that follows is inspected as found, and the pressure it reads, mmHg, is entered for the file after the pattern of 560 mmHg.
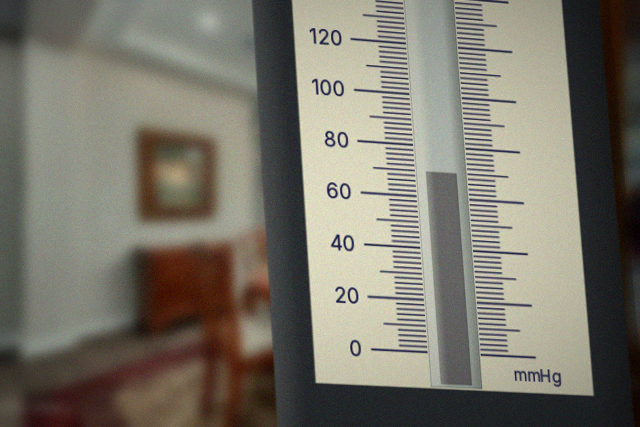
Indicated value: 70 mmHg
